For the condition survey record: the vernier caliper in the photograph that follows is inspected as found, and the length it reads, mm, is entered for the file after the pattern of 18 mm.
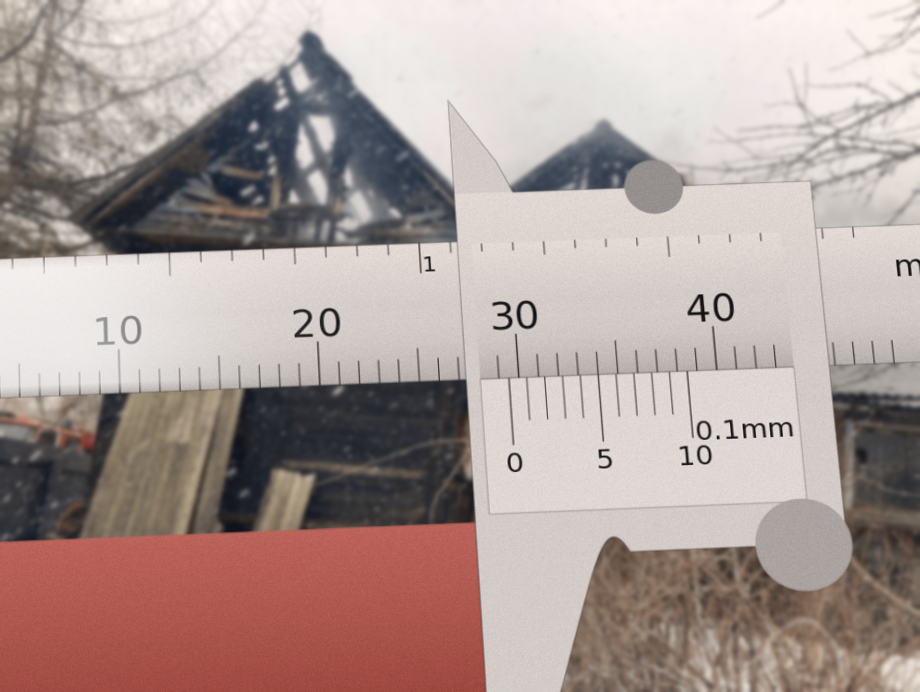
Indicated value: 29.5 mm
